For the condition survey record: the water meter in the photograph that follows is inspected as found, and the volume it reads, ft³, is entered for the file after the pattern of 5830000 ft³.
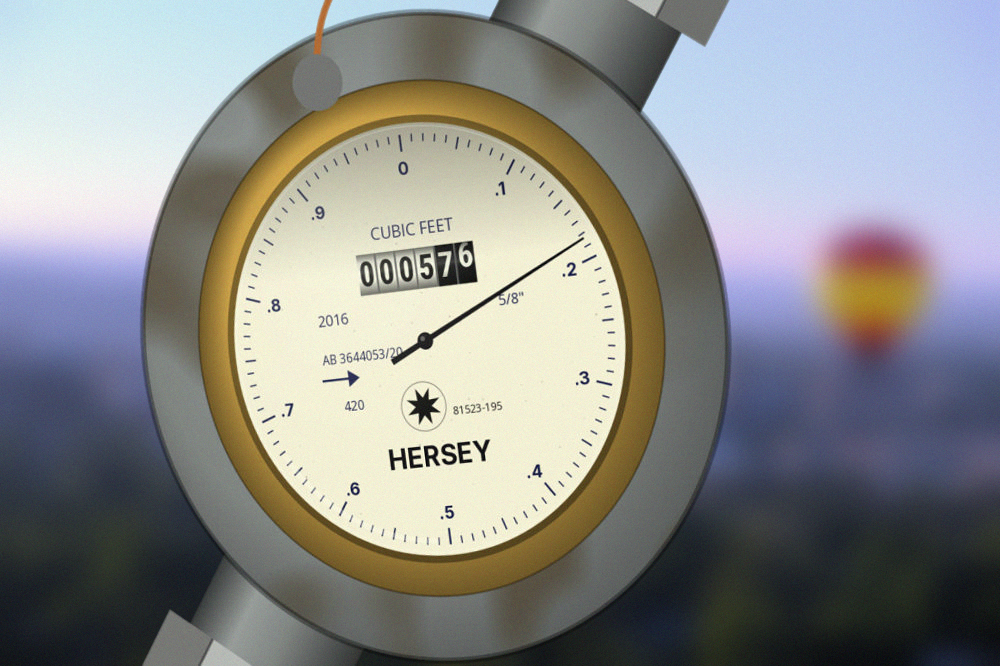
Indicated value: 576.18 ft³
